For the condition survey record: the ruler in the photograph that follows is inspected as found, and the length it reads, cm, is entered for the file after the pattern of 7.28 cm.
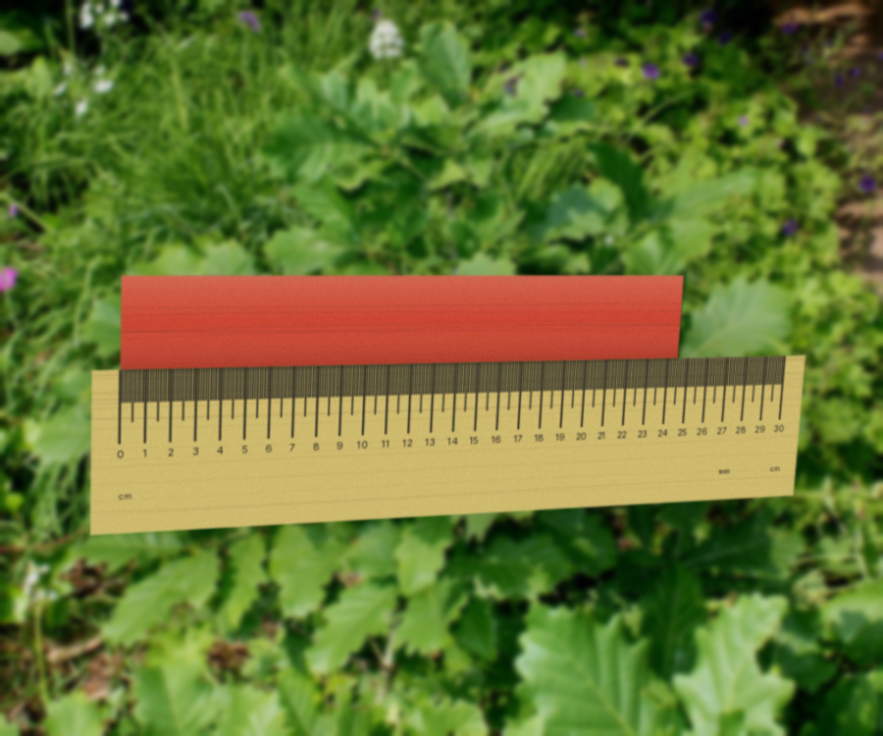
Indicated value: 24.5 cm
